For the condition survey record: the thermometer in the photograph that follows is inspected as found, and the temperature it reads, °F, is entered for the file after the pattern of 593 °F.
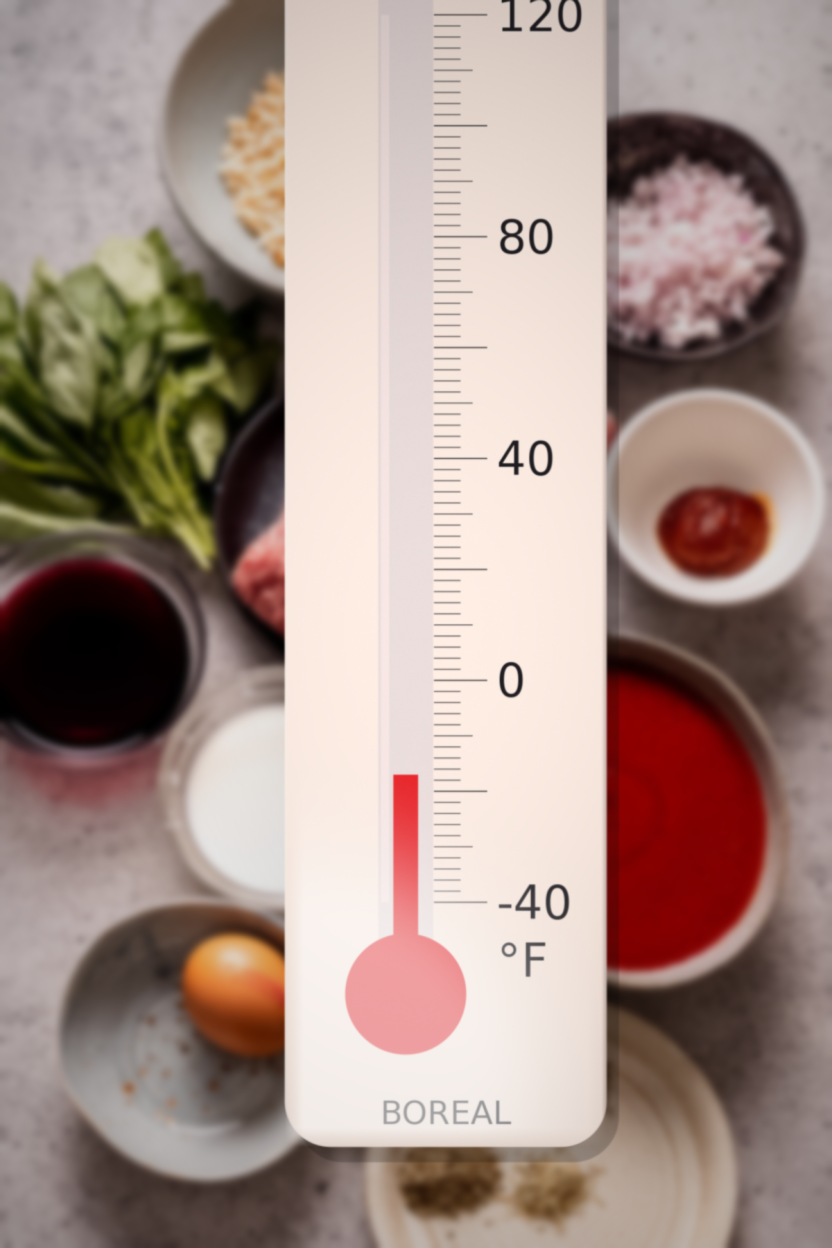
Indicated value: -17 °F
